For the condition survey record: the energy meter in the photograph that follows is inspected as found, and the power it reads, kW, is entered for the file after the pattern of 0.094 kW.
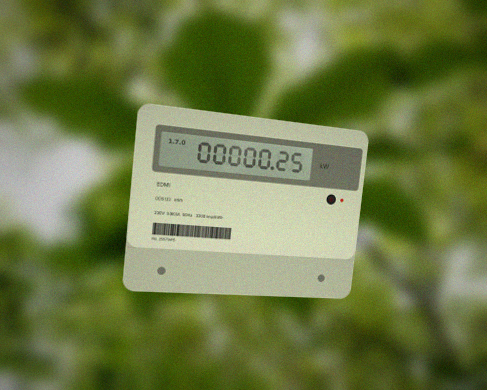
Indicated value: 0.25 kW
